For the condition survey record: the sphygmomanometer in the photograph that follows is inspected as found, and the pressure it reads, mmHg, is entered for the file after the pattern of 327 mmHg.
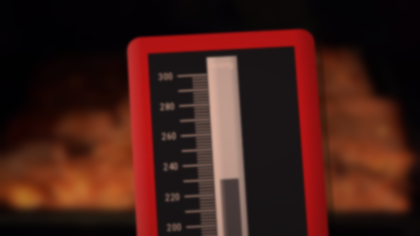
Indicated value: 230 mmHg
